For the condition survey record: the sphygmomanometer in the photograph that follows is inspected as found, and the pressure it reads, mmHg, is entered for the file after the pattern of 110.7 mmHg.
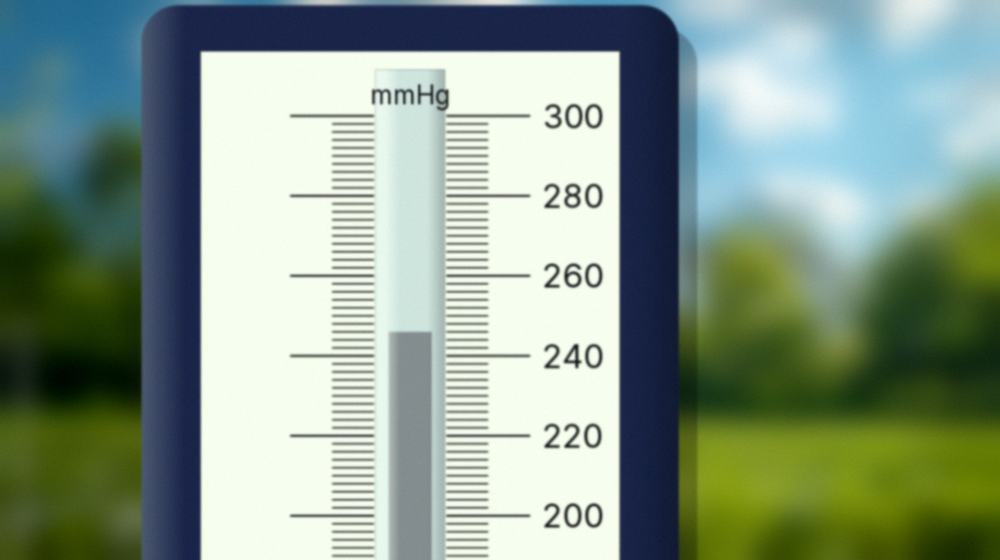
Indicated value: 246 mmHg
